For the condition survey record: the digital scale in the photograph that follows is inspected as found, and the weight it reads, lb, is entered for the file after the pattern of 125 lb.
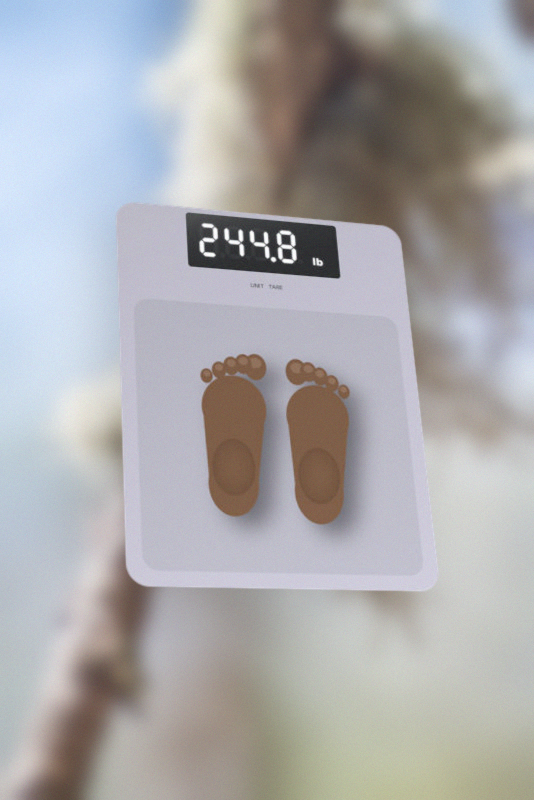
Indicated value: 244.8 lb
